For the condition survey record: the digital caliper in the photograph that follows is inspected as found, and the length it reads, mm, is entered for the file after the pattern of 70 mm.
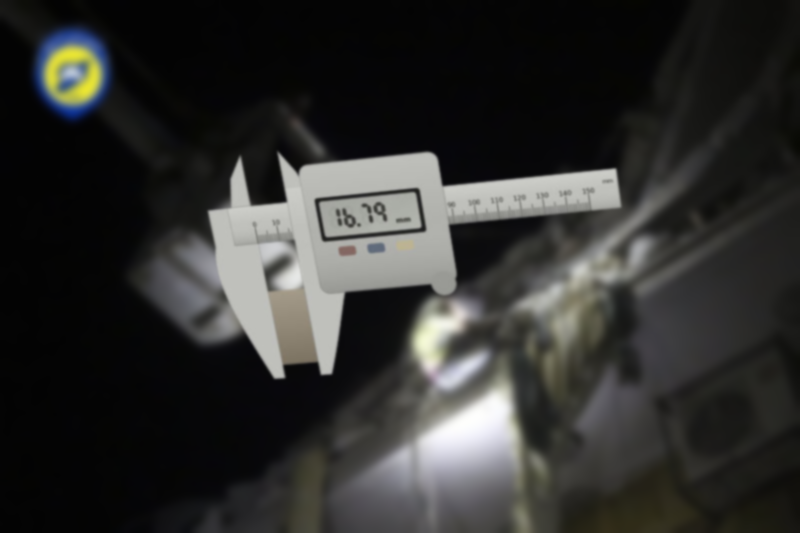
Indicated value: 16.79 mm
